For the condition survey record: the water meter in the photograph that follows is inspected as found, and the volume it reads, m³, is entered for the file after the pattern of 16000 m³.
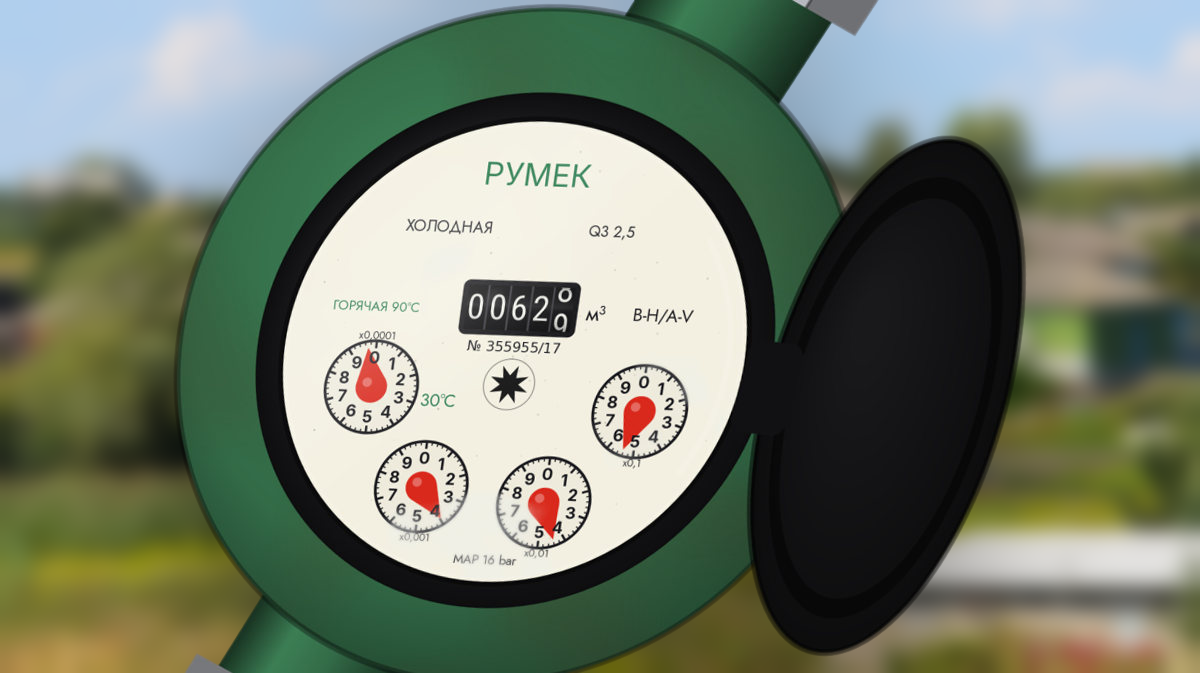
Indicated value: 628.5439 m³
